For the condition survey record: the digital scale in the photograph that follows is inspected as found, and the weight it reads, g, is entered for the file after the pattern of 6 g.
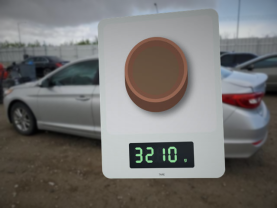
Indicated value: 3210 g
